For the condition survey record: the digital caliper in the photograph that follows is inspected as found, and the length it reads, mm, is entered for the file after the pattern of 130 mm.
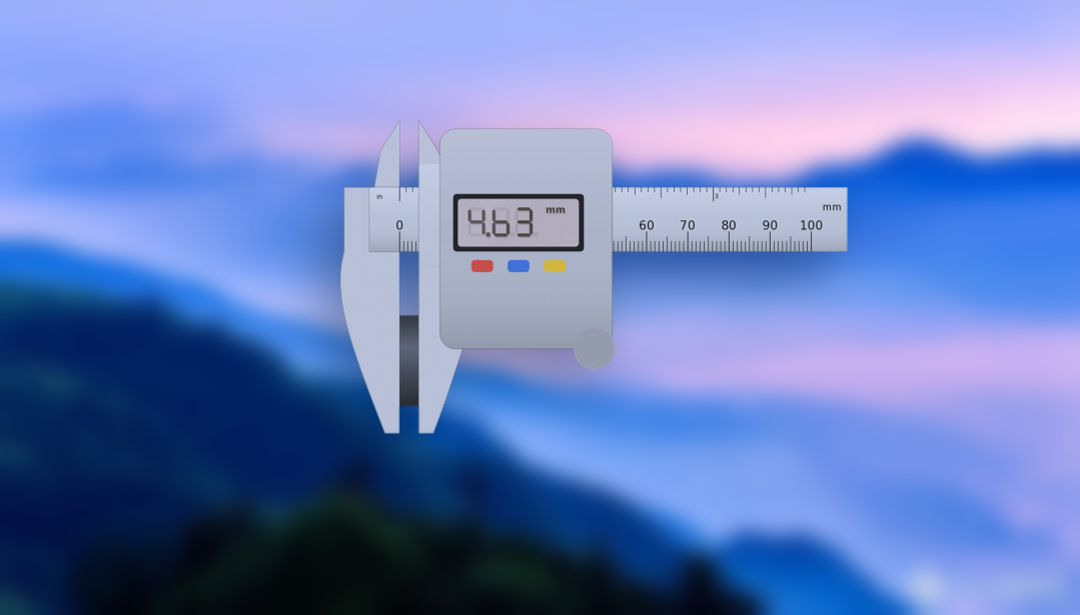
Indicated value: 4.63 mm
